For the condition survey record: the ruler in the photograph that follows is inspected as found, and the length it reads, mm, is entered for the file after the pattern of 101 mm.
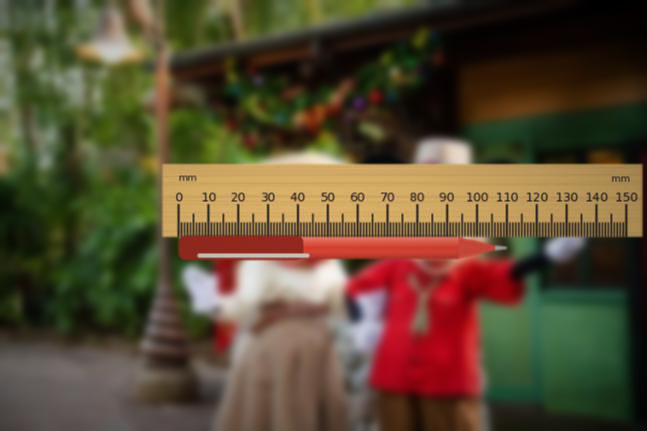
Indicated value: 110 mm
